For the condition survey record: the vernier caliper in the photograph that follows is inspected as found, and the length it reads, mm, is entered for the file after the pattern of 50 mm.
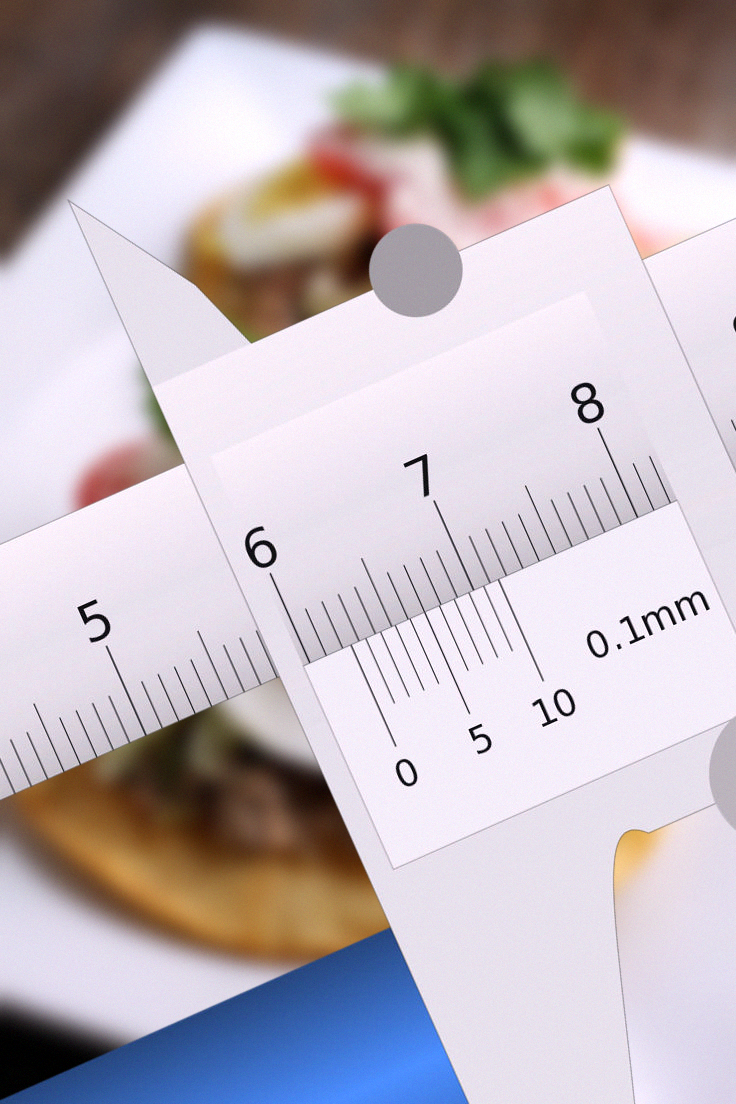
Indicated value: 62.5 mm
